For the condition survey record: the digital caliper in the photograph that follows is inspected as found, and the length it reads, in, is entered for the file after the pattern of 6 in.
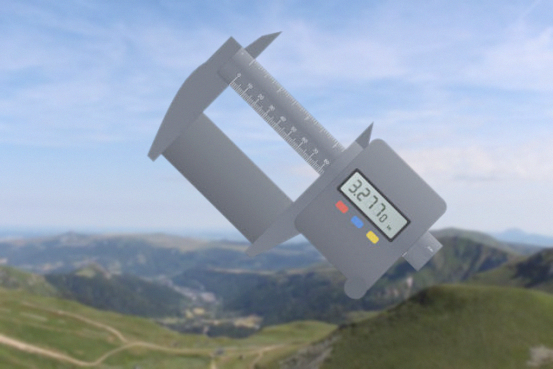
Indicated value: 3.2770 in
